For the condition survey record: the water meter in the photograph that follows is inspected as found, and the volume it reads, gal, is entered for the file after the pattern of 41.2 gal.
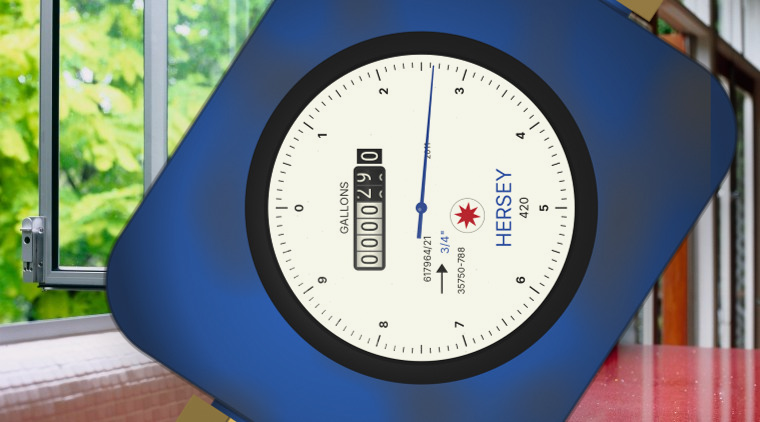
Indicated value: 292.6 gal
